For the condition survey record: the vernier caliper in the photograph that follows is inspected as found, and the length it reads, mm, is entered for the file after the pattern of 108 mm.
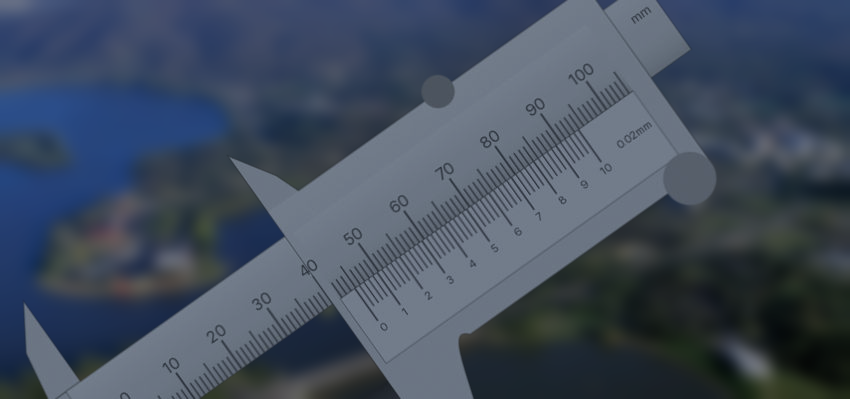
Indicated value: 44.8 mm
